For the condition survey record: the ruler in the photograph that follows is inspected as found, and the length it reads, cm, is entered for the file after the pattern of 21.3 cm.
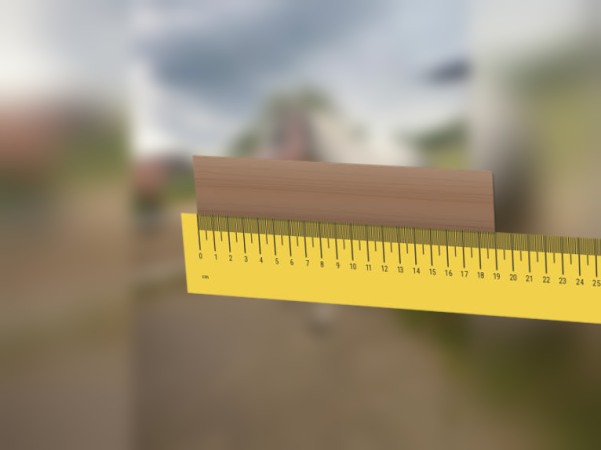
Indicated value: 19 cm
